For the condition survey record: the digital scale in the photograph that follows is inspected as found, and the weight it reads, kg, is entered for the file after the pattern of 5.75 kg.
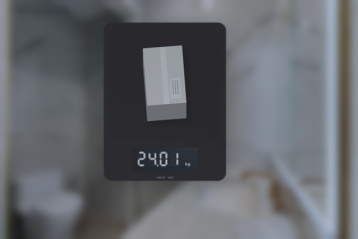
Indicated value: 24.01 kg
